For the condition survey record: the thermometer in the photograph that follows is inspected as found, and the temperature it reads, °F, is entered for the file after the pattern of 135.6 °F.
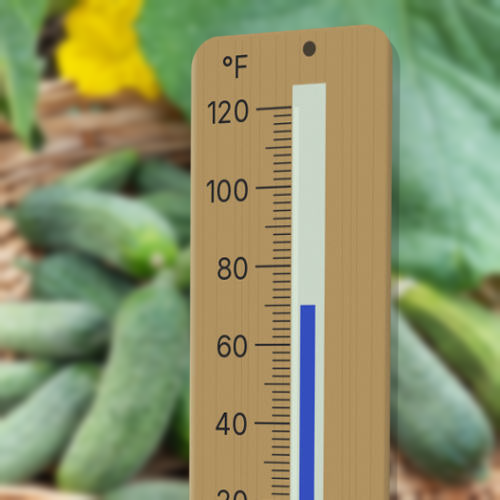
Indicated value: 70 °F
